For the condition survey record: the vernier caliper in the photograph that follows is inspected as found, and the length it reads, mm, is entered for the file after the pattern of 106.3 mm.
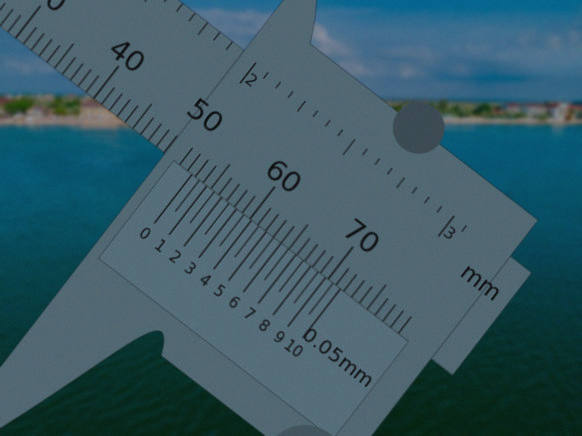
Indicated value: 52.6 mm
